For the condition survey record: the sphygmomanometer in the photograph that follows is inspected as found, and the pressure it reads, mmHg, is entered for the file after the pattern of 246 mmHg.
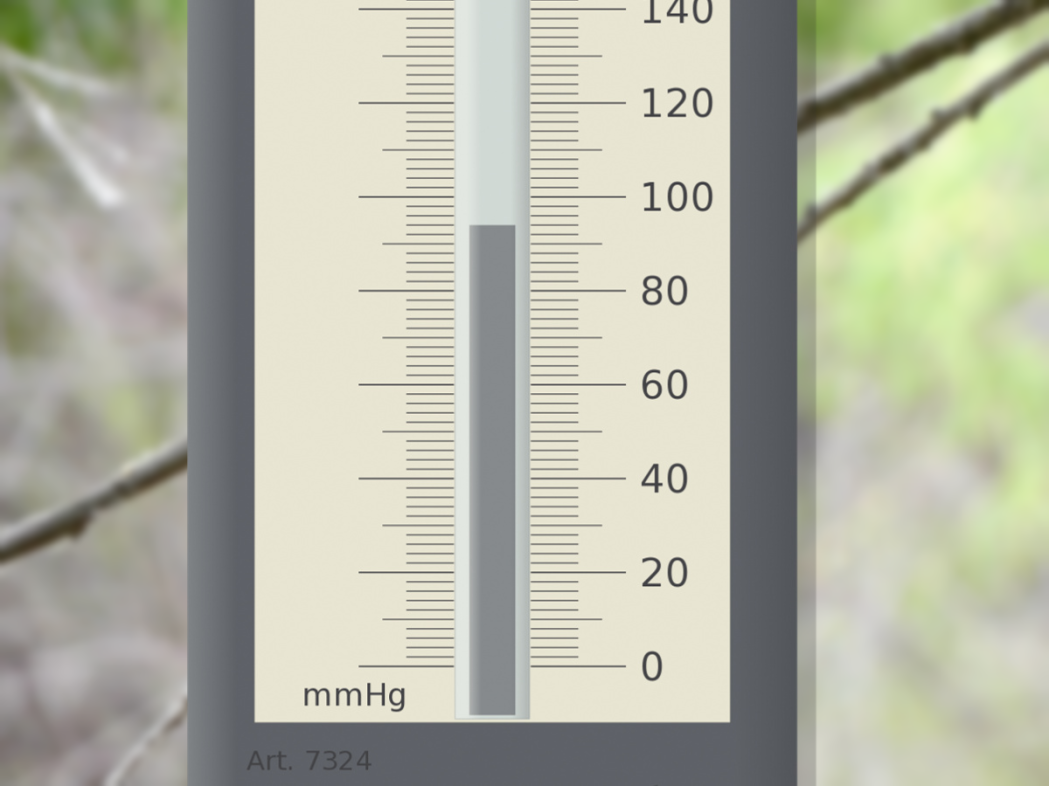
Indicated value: 94 mmHg
